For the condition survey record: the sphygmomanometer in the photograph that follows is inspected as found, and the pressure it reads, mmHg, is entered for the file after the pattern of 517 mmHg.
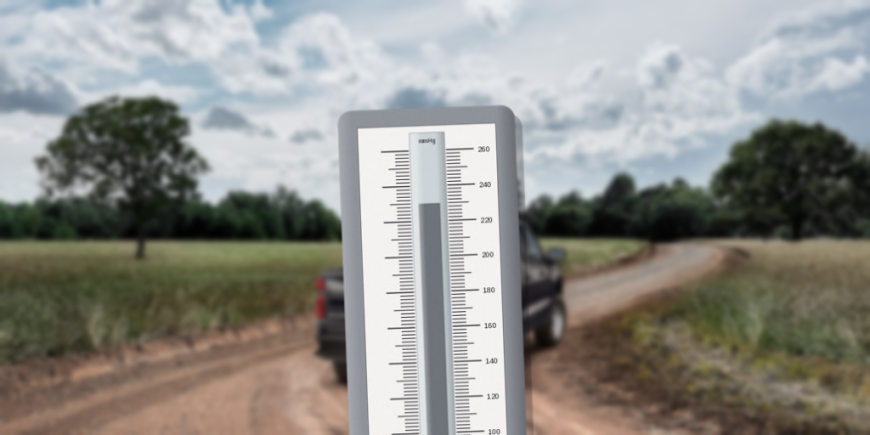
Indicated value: 230 mmHg
